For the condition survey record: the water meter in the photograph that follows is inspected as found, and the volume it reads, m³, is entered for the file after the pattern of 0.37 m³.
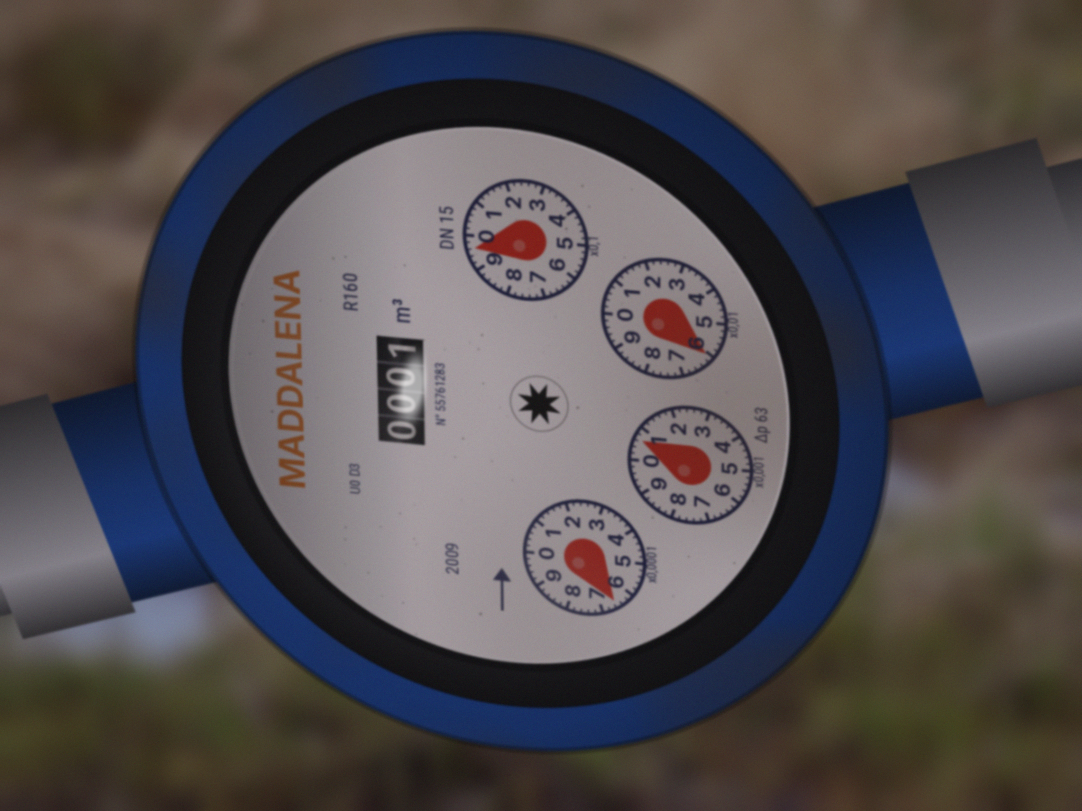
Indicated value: 0.9606 m³
